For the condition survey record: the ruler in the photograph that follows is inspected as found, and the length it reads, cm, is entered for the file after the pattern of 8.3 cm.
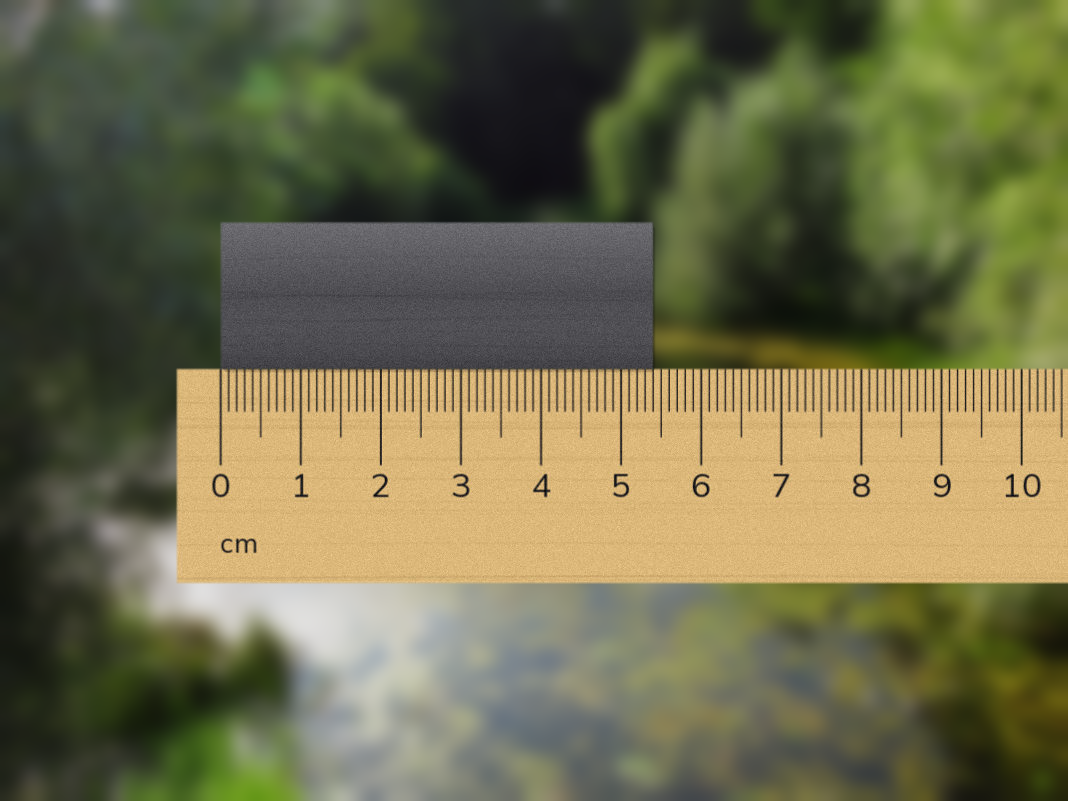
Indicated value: 5.4 cm
